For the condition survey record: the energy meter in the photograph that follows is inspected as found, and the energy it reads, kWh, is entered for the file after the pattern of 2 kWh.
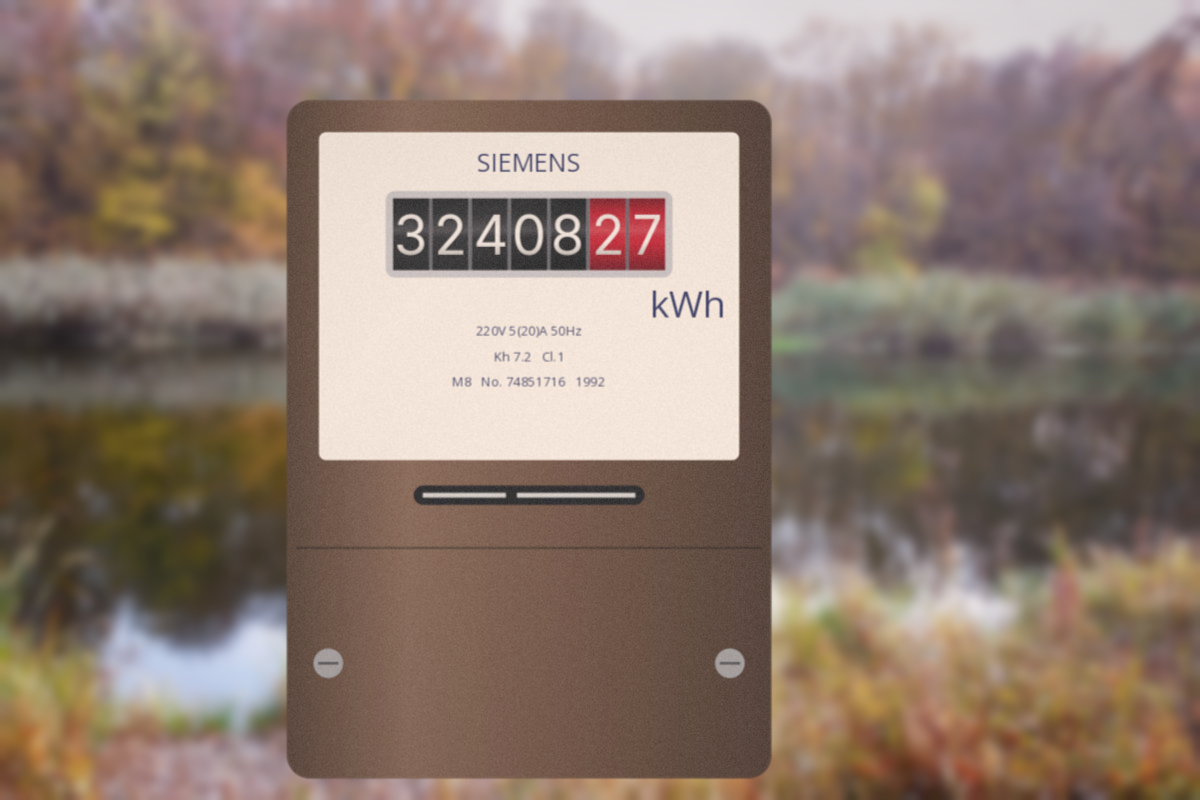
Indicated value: 32408.27 kWh
